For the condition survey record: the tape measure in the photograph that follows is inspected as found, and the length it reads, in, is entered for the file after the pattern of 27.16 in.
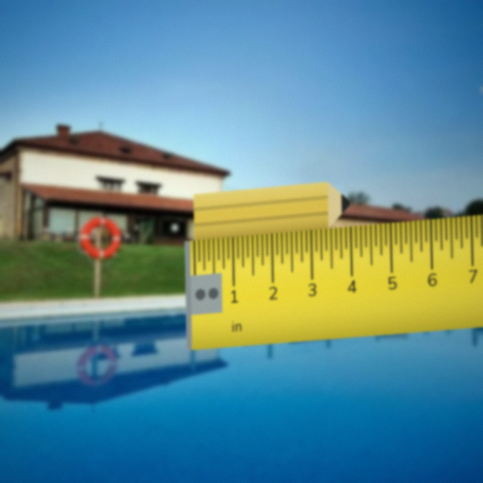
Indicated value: 4 in
